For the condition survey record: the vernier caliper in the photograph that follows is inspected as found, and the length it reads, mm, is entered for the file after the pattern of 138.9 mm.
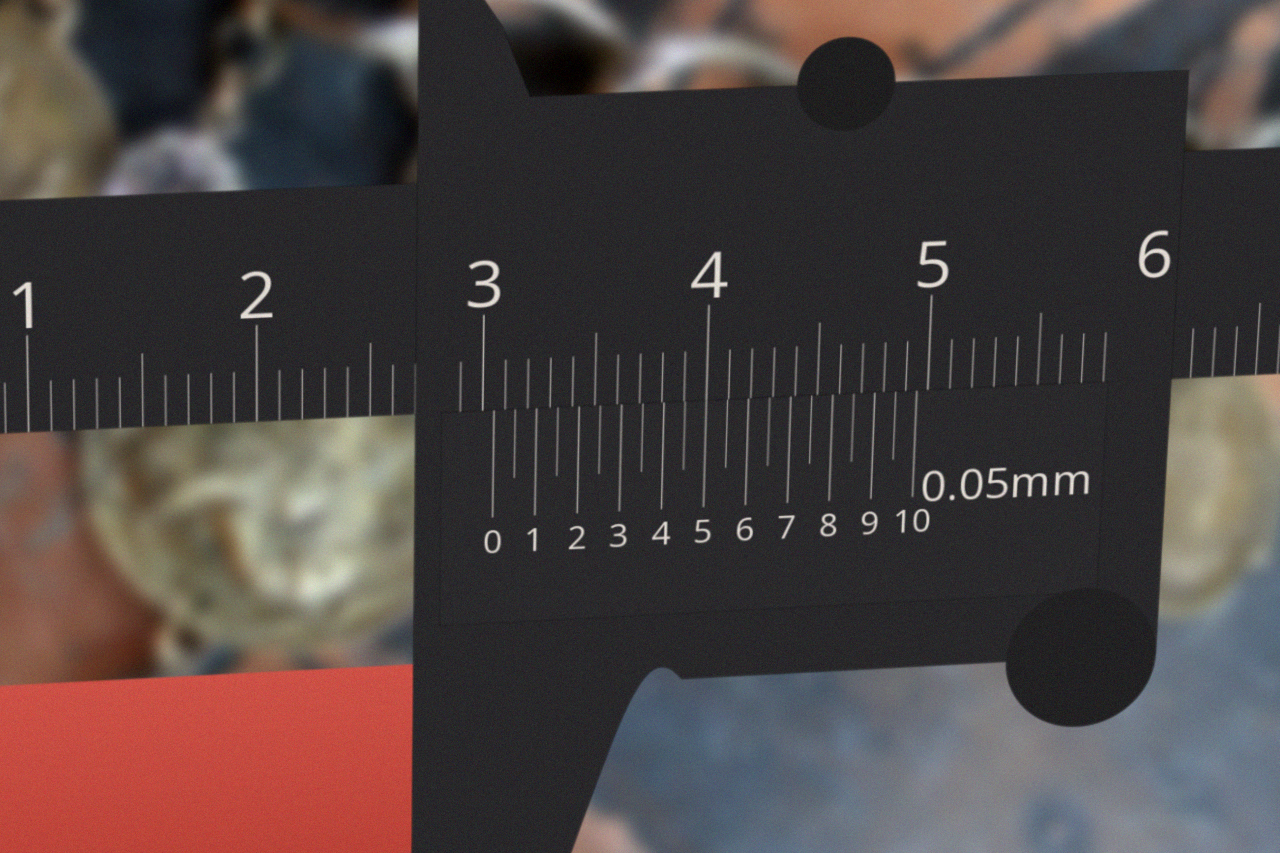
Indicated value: 30.5 mm
